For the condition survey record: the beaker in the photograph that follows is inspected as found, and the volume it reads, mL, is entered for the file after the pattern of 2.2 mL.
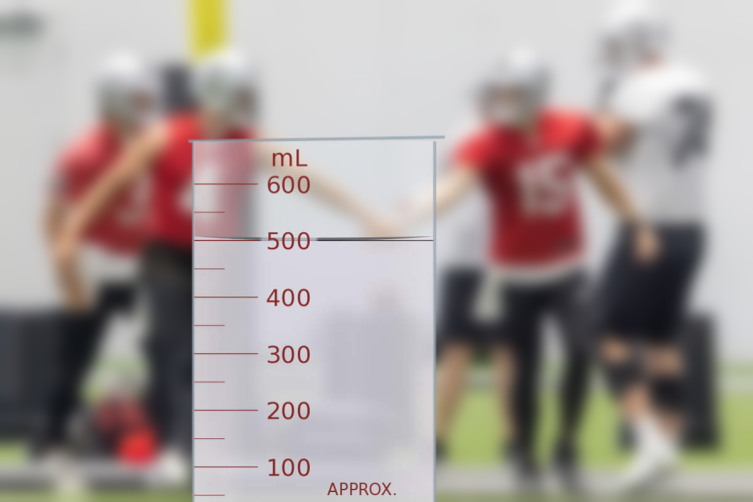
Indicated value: 500 mL
